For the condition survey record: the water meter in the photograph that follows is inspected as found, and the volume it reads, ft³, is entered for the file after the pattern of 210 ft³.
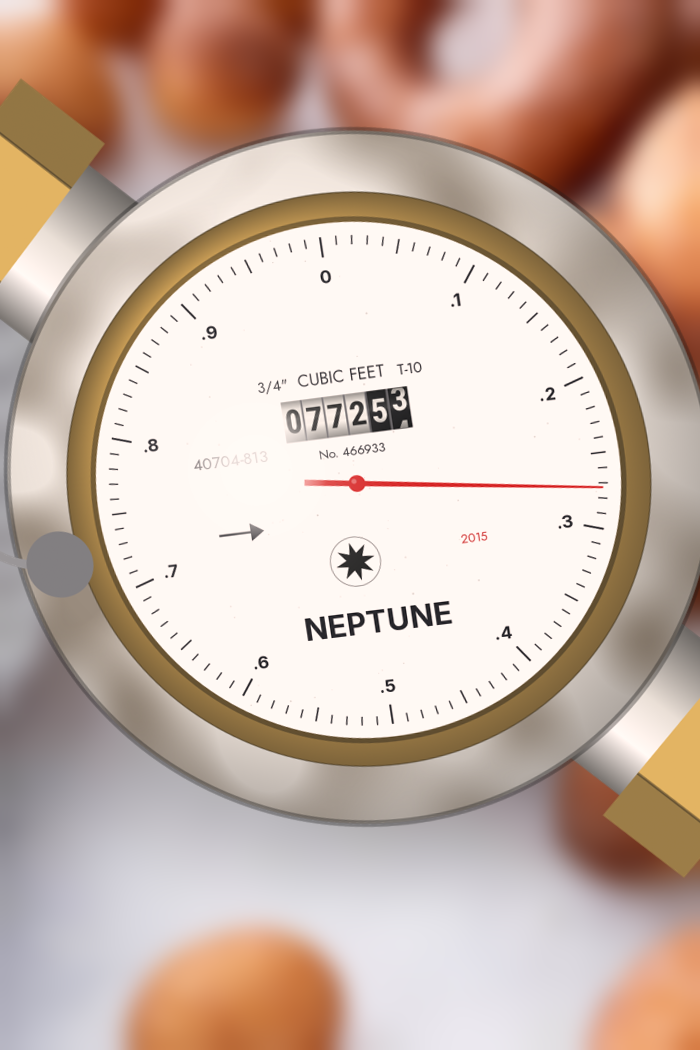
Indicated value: 77253.27 ft³
